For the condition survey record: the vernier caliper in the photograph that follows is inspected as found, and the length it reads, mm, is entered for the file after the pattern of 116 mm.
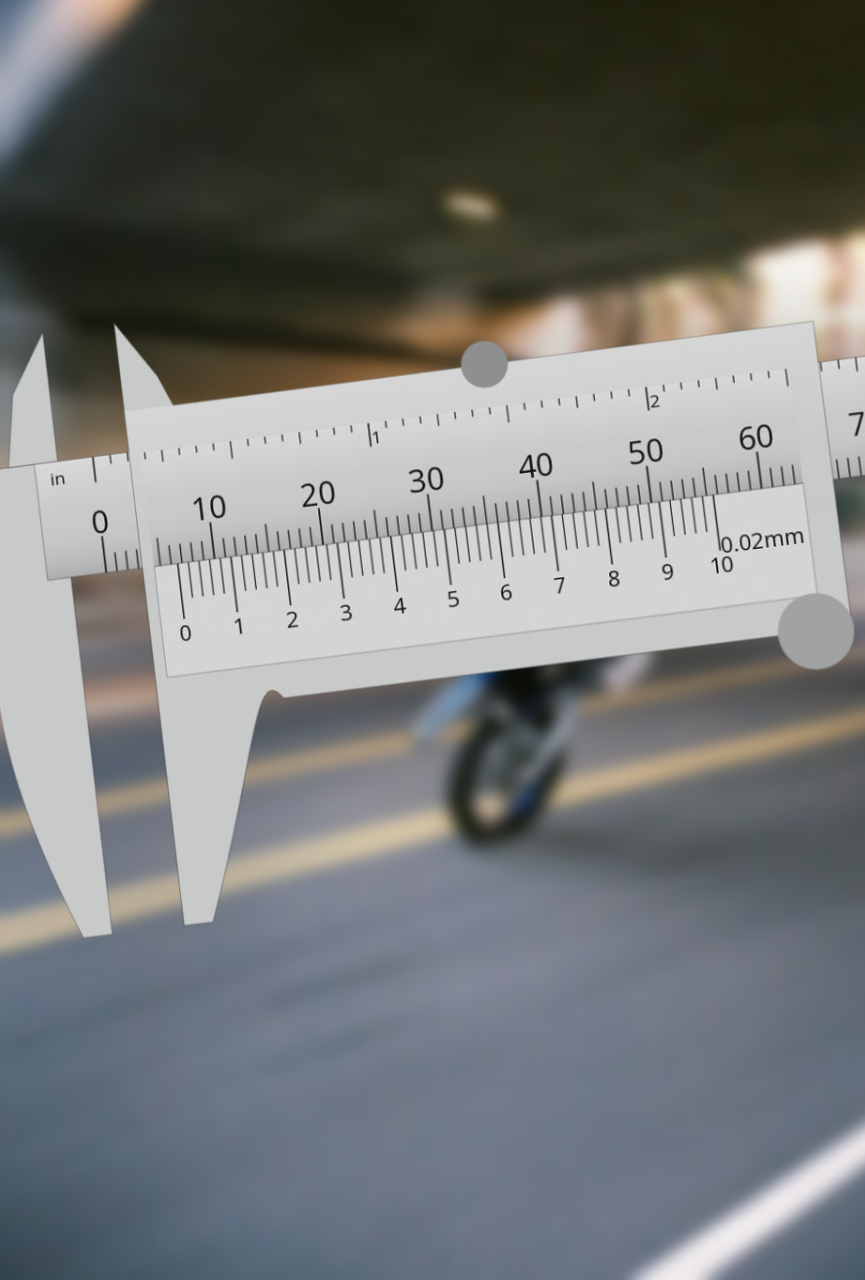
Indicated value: 6.6 mm
